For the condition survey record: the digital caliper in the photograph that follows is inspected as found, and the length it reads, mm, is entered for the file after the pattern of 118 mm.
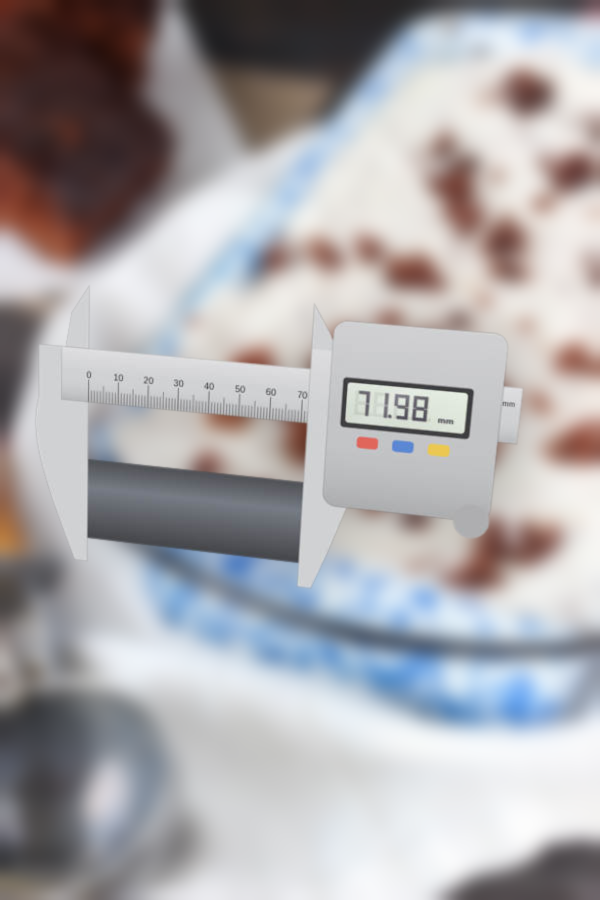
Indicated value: 71.98 mm
